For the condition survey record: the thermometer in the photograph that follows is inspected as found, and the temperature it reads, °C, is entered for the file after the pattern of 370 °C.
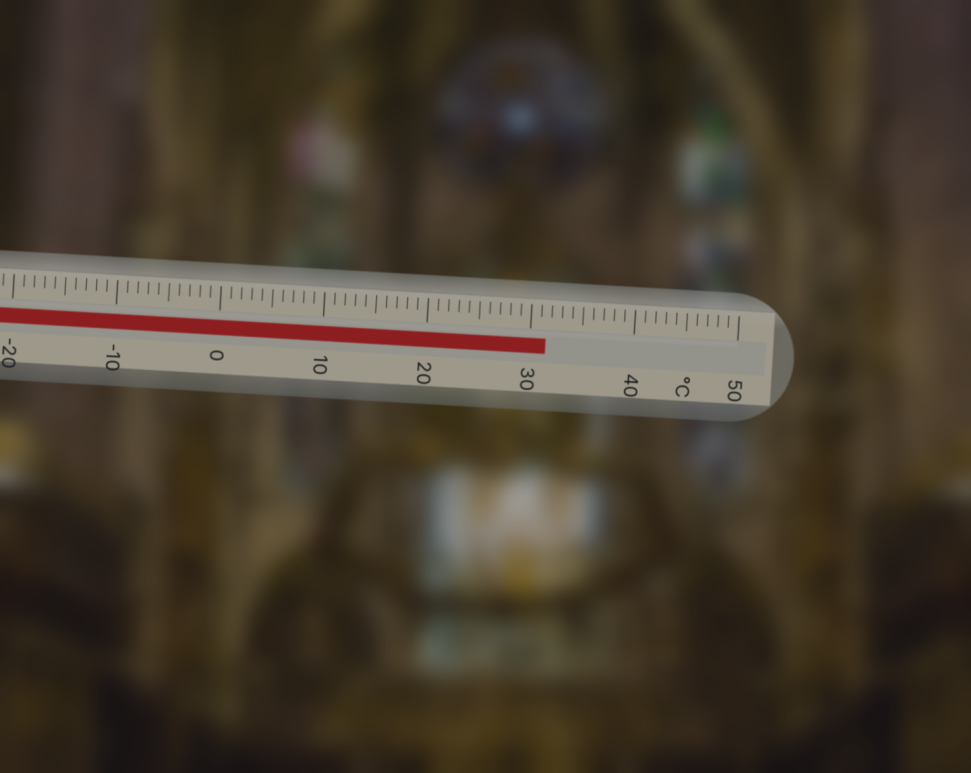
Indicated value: 31.5 °C
